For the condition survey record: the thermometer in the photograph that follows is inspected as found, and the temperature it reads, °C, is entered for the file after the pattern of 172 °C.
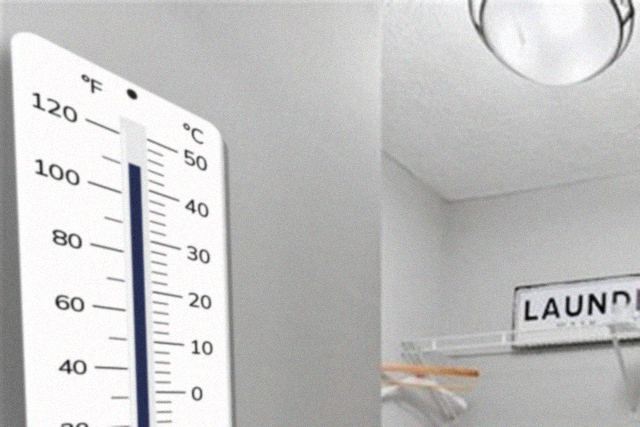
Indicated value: 44 °C
